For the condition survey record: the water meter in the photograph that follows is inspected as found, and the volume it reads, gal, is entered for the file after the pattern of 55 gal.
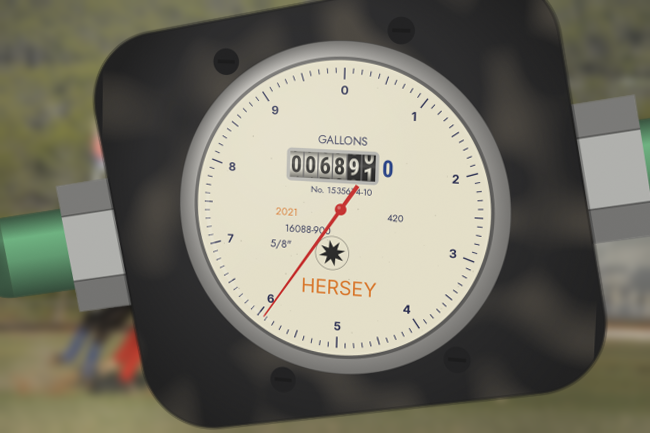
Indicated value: 68905.9 gal
